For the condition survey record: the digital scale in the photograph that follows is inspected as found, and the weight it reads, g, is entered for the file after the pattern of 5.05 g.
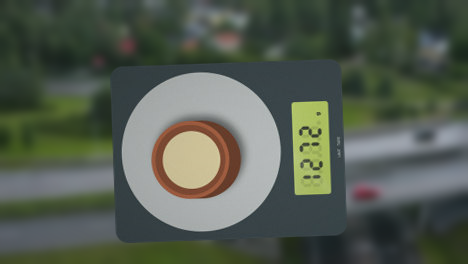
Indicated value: 1272 g
